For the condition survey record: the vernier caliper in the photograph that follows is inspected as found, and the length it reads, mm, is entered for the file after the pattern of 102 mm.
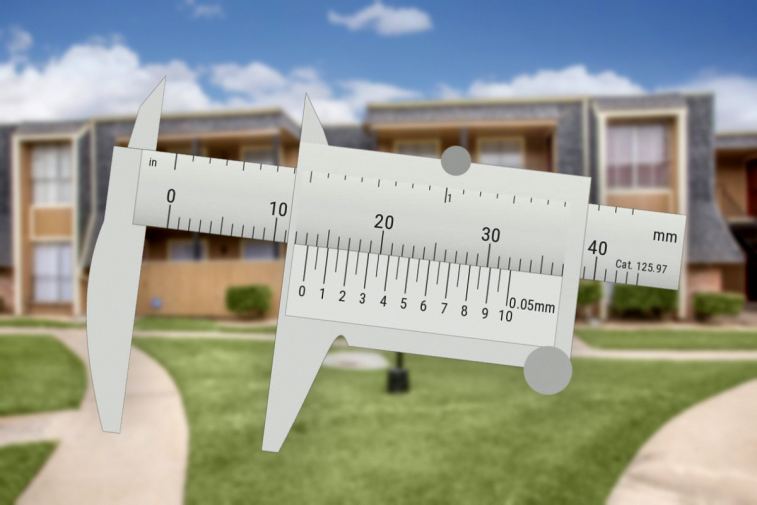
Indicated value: 13.2 mm
